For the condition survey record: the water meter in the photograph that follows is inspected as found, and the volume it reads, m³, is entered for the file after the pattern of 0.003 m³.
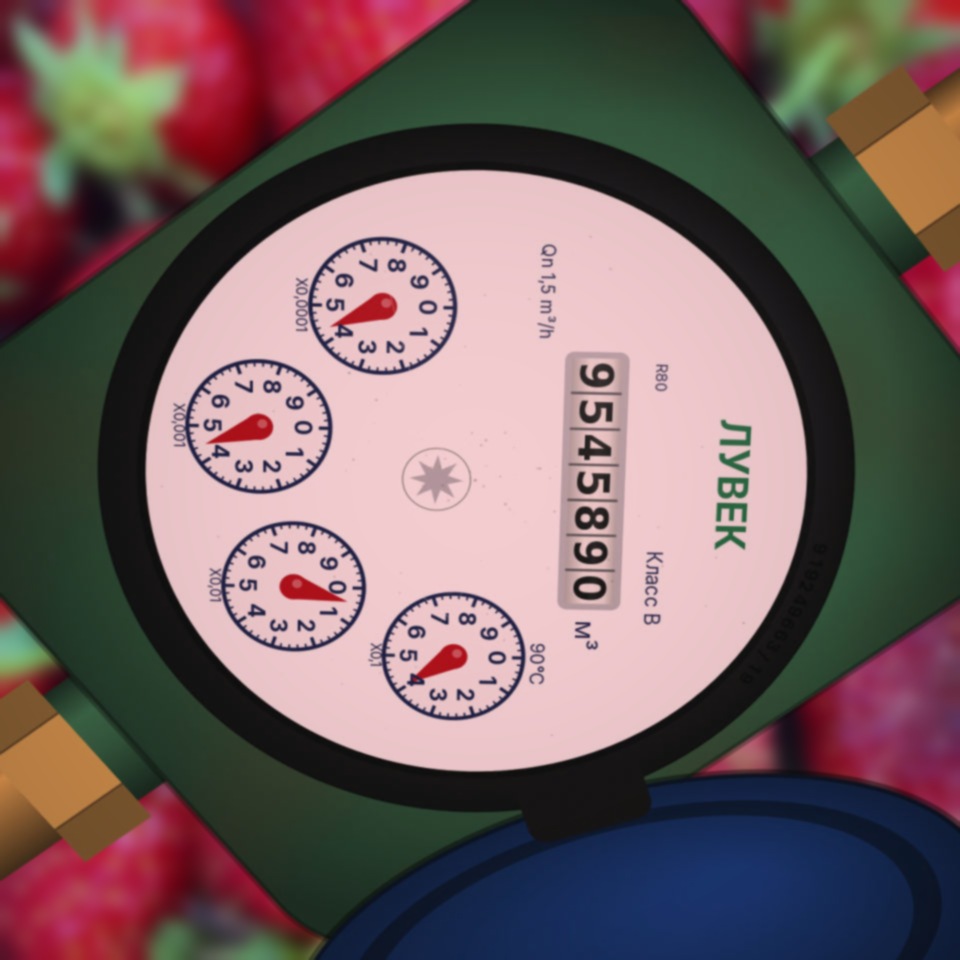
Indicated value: 9545890.4044 m³
